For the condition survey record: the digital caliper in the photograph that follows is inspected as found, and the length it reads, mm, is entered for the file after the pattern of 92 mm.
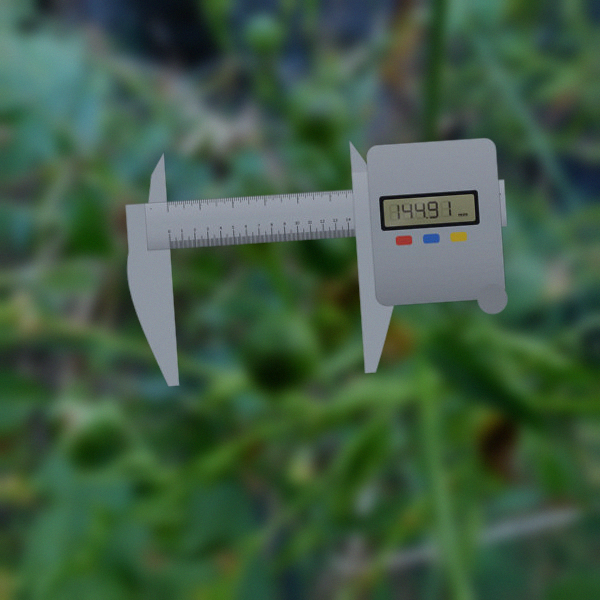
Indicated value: 144.91 mm
